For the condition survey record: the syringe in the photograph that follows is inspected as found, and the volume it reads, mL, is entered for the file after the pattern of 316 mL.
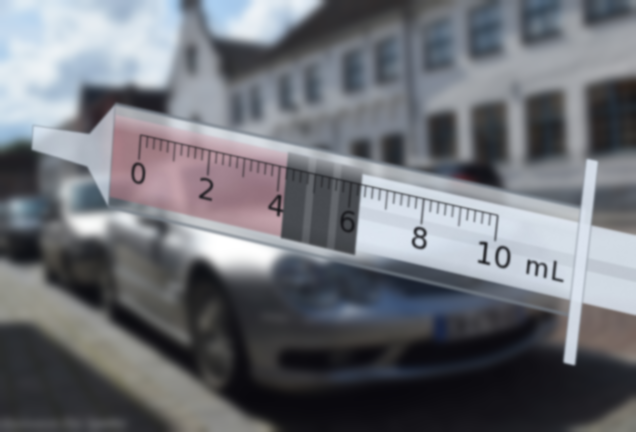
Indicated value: 4.2 mL
